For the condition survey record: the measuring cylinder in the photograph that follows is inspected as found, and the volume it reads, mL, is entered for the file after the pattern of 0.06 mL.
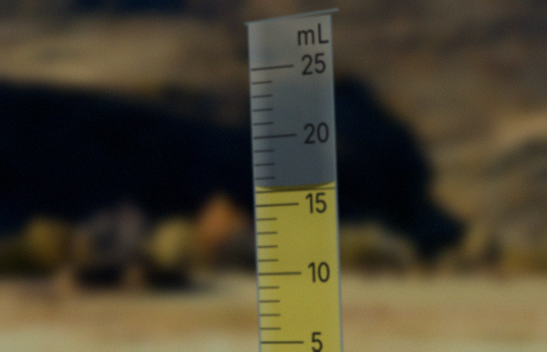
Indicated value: 16 mL
